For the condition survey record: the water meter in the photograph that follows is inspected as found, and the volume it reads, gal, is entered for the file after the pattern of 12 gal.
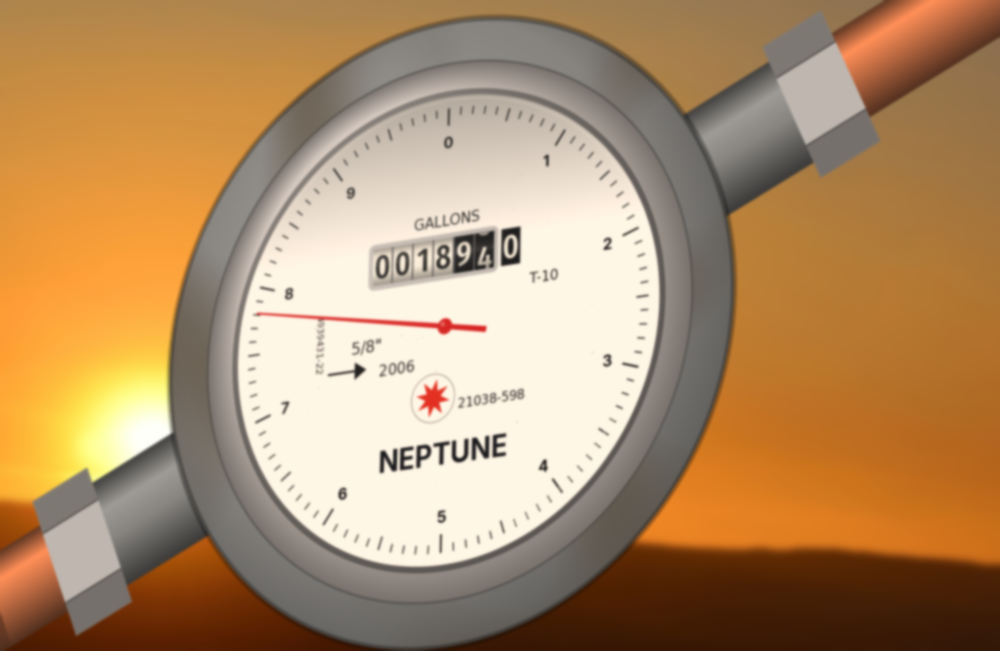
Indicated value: 18937.8 gal
